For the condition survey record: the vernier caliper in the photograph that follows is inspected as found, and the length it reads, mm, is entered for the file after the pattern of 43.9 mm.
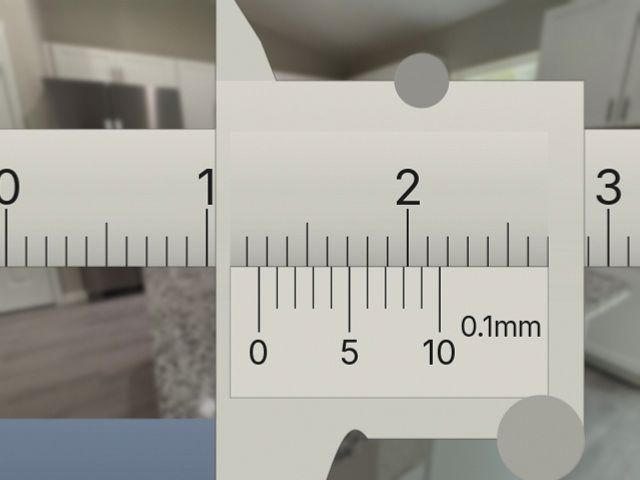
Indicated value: 12.6 mm
